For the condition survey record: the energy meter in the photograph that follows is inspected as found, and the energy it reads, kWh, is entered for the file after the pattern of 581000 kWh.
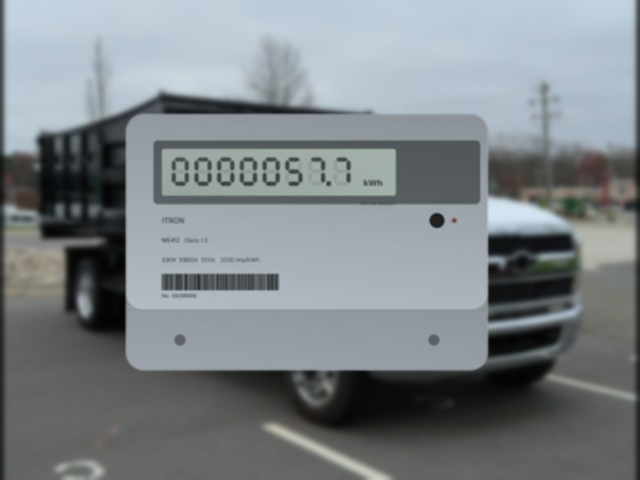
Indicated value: 57.7 kWh
